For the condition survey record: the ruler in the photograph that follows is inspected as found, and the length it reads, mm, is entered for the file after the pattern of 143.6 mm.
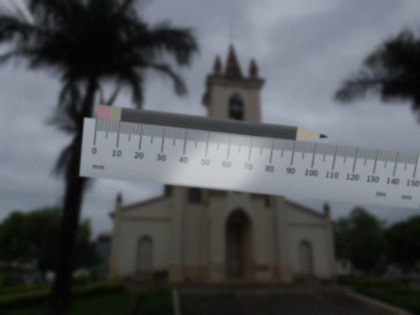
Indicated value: 105 mm
